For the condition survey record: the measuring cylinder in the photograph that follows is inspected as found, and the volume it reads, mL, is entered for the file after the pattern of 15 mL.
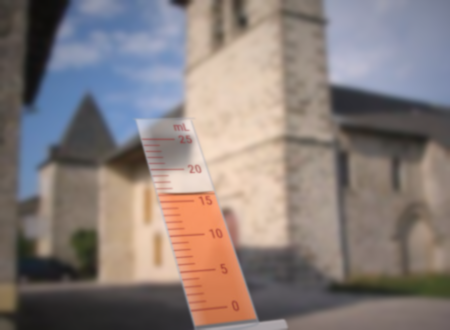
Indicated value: 16 mL
